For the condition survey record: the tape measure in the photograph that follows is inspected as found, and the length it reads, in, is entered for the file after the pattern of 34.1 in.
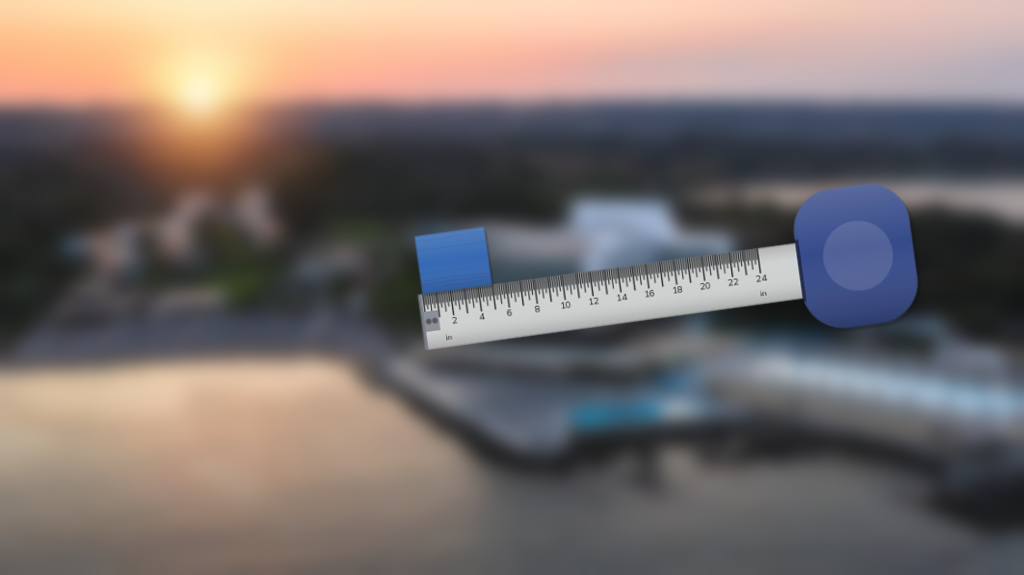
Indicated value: 5 in
